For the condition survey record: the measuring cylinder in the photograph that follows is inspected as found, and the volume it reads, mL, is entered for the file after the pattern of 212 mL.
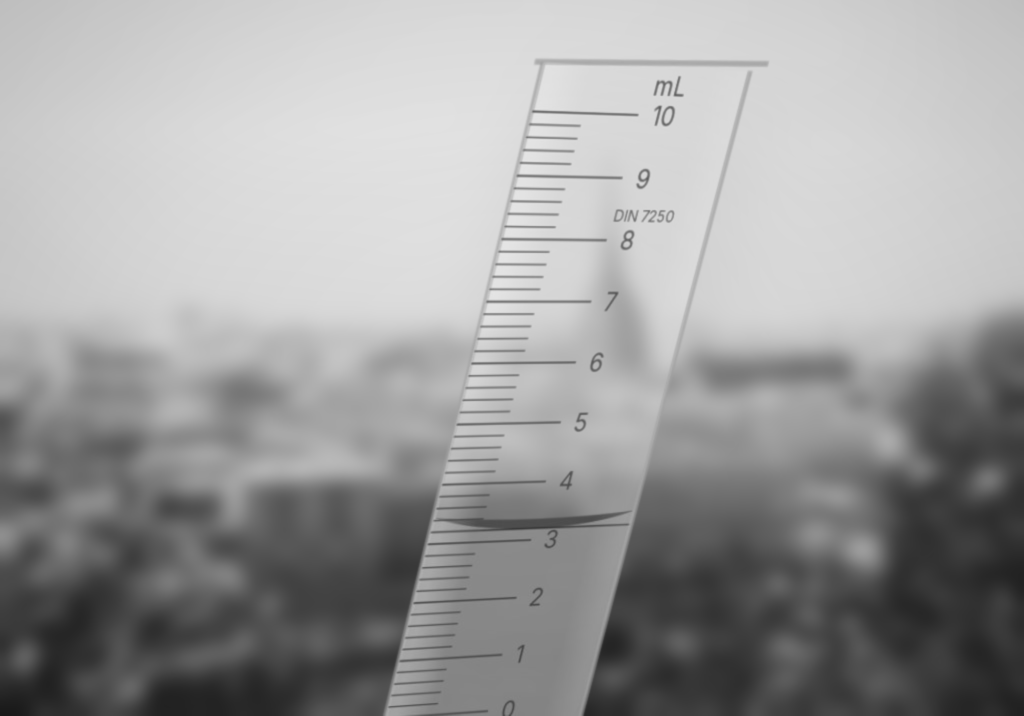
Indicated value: 3.2 mL
